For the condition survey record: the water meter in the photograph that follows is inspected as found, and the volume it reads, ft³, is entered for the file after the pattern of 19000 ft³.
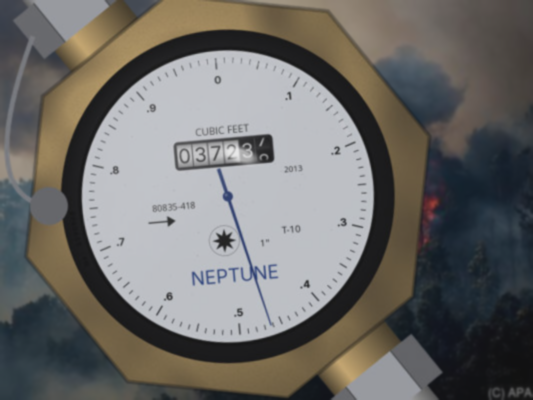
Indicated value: 37237.46 ft³
